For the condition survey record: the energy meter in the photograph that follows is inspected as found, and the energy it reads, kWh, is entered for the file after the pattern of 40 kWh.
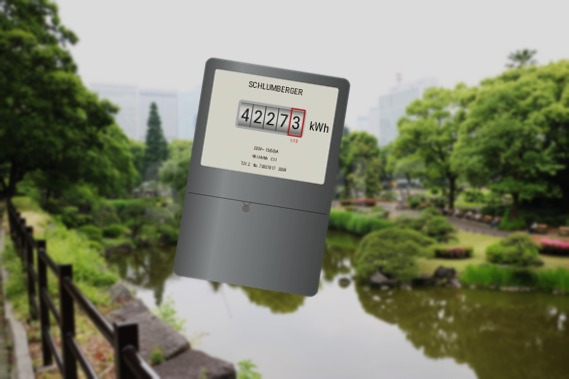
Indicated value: 4227.3 kWh
